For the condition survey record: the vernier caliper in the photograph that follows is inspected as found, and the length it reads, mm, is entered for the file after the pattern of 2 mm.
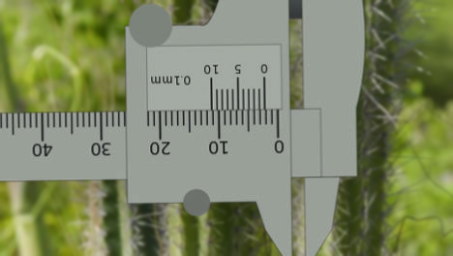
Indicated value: 2.2 mm
